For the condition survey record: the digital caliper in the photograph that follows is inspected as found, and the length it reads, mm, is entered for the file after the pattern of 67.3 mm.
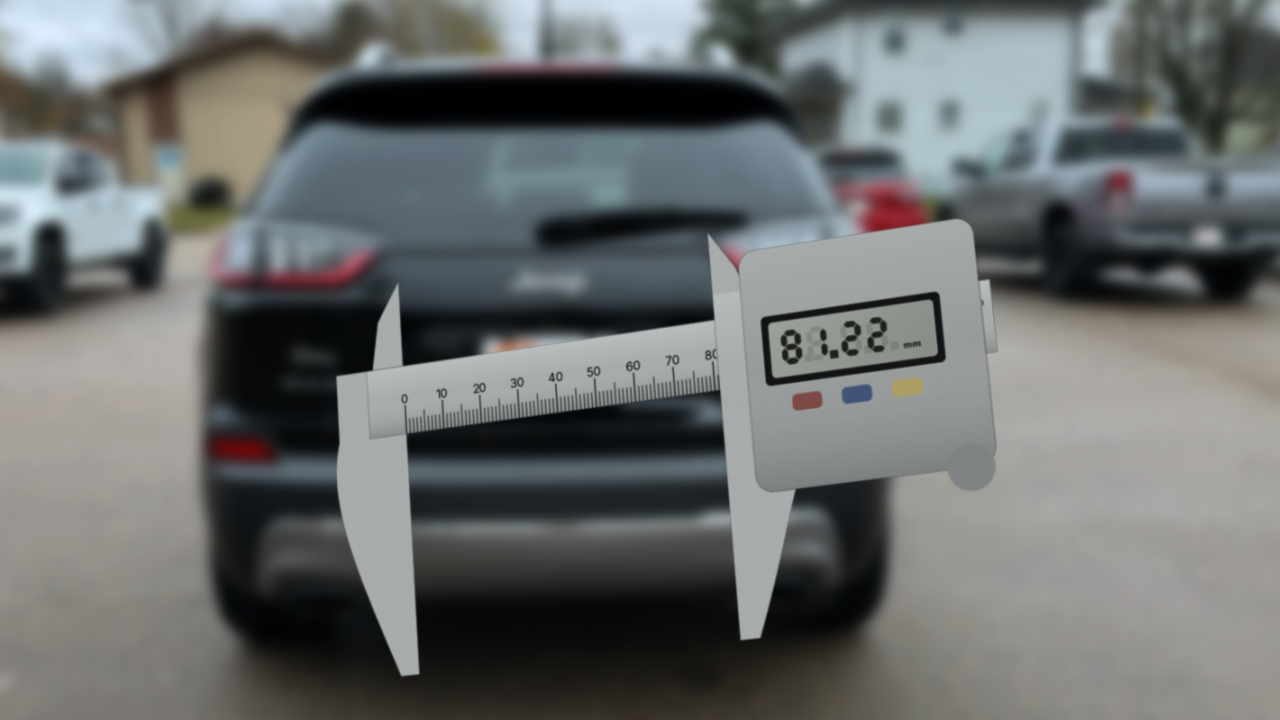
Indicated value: 81.22 mm
